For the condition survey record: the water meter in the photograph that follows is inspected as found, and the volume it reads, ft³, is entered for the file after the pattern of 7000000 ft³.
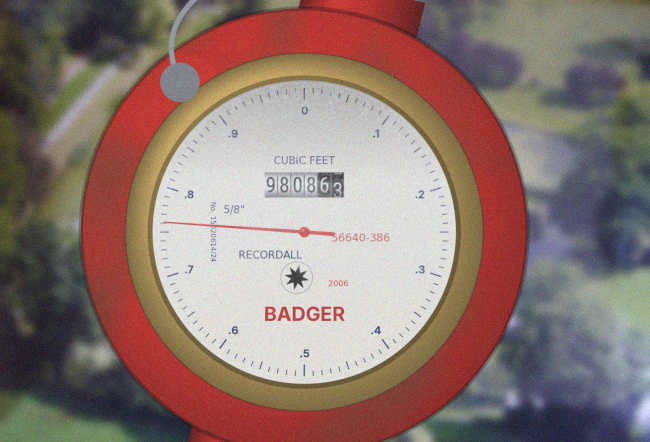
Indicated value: 980862.76 ft³
